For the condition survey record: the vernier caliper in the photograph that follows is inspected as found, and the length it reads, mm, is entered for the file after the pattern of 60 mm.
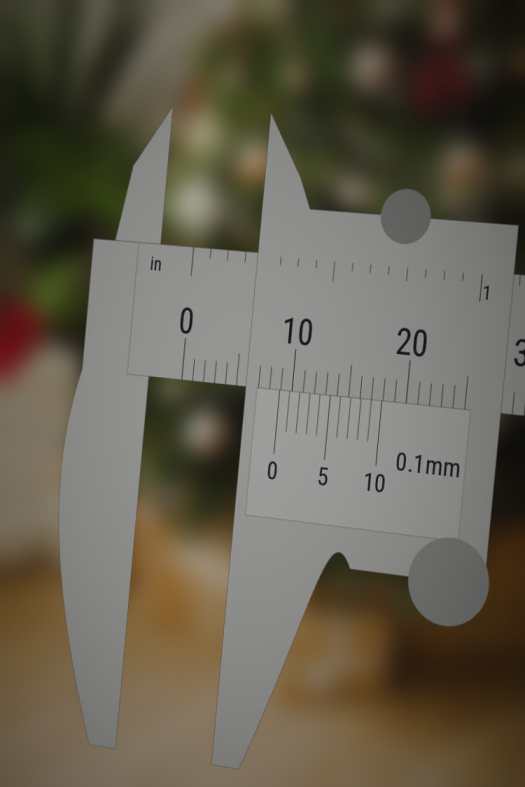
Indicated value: 8.9 mm
